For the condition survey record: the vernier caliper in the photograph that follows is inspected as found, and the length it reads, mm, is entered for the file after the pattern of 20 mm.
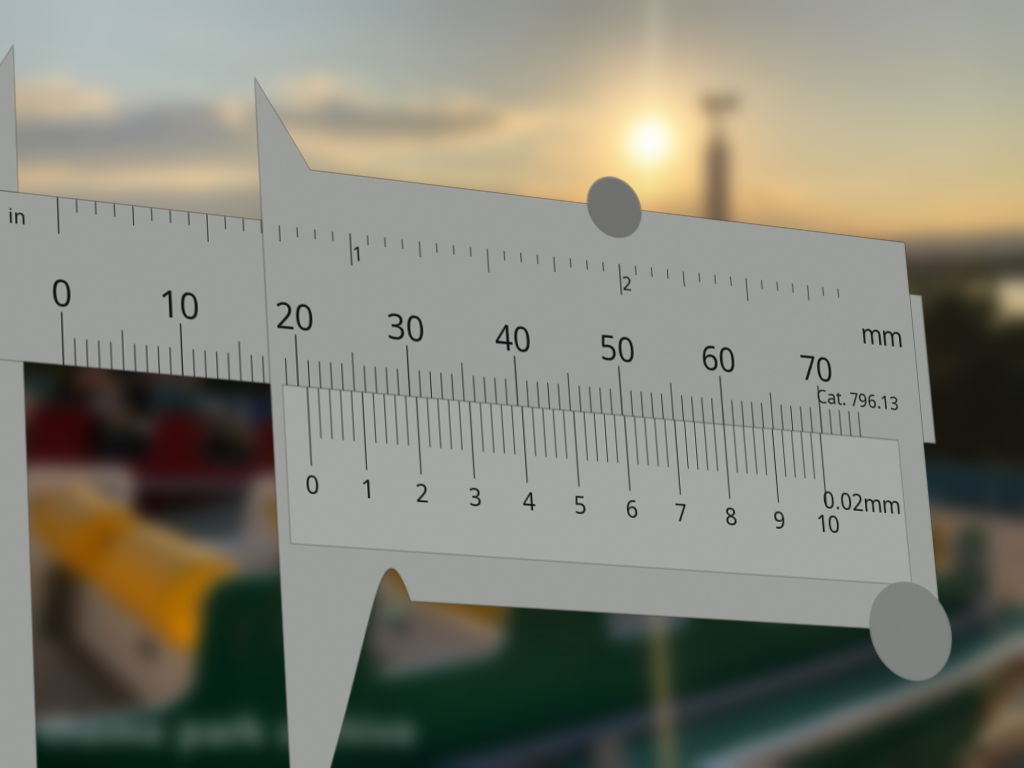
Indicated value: 20.8 mm
